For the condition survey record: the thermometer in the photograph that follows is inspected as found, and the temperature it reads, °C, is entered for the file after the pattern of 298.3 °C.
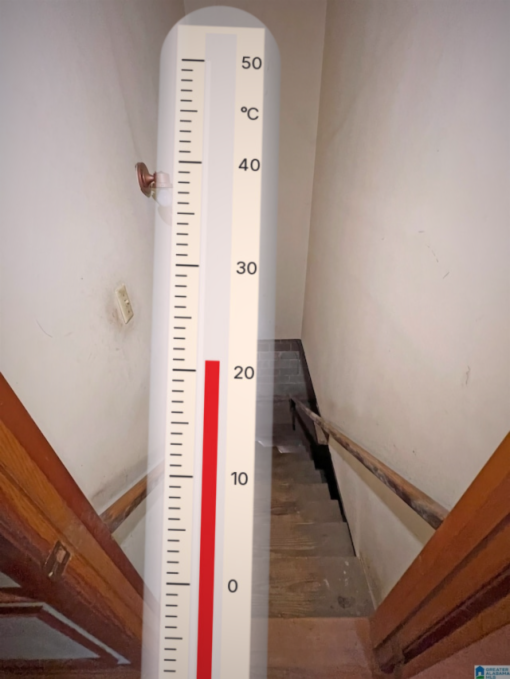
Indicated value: 21 °C
